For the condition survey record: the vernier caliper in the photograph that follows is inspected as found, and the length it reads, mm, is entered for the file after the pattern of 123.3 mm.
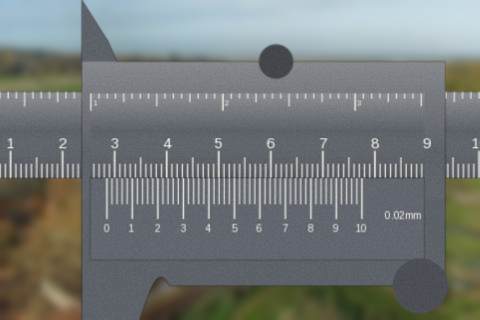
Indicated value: 28.5 mm
